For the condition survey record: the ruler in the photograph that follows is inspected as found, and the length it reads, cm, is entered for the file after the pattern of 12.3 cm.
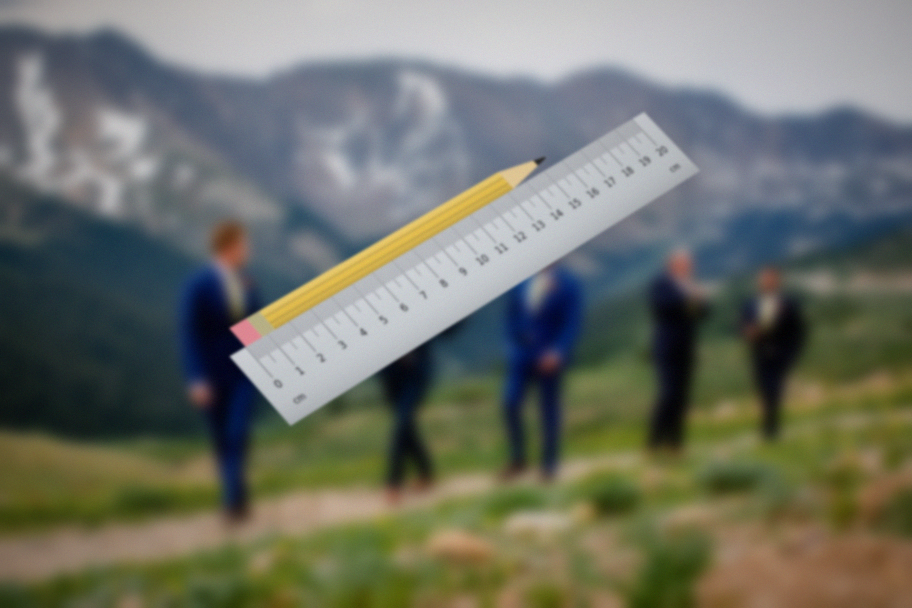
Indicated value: 15.5 cm
